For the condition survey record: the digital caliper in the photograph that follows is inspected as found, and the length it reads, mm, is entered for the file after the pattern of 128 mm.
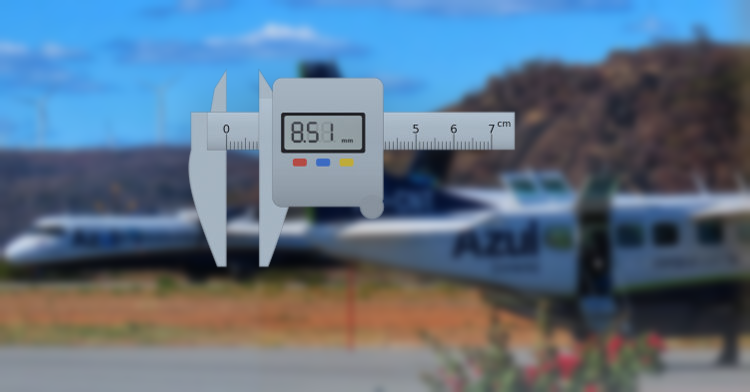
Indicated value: 8.51 mm
